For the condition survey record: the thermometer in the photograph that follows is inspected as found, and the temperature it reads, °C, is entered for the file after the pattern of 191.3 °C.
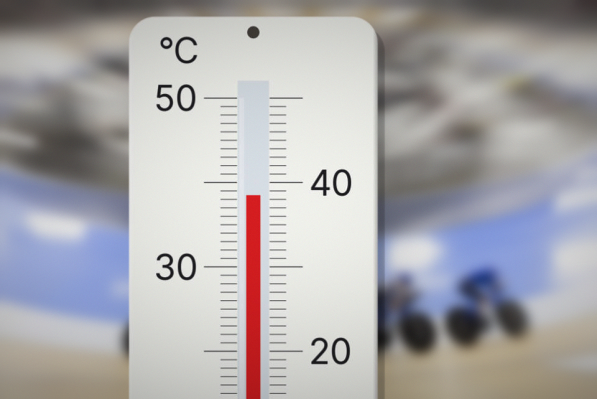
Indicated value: 38.5 °C
